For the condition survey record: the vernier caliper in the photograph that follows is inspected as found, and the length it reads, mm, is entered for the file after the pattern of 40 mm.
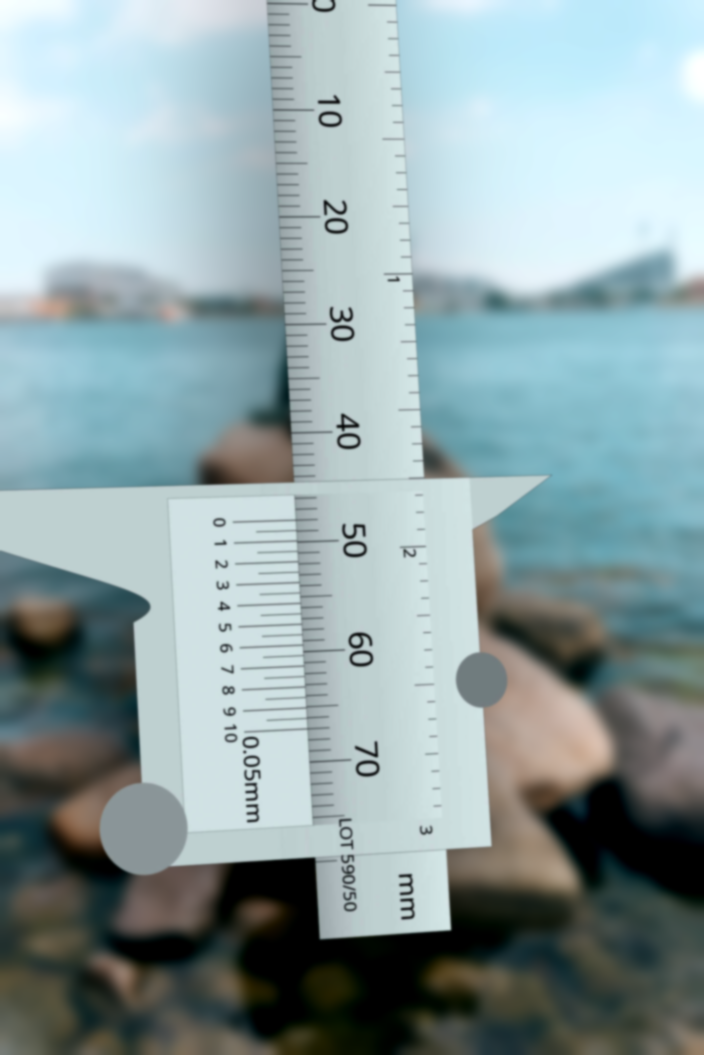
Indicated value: 48.0 mm
